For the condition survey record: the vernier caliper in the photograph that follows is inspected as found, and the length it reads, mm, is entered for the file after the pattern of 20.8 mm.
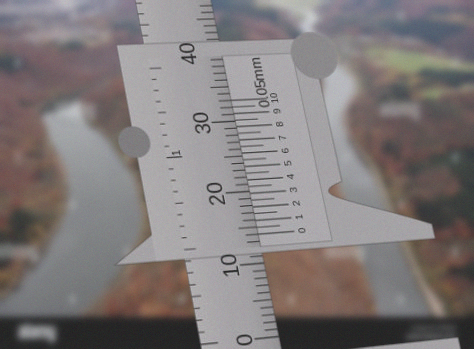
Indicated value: 14.0 mm
